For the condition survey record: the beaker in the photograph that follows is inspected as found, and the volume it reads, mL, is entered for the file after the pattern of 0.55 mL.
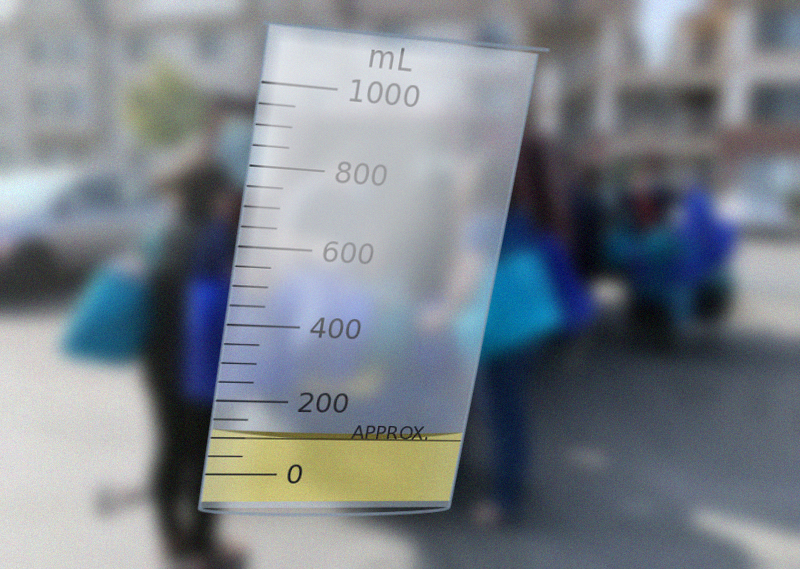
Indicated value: 100 mL
